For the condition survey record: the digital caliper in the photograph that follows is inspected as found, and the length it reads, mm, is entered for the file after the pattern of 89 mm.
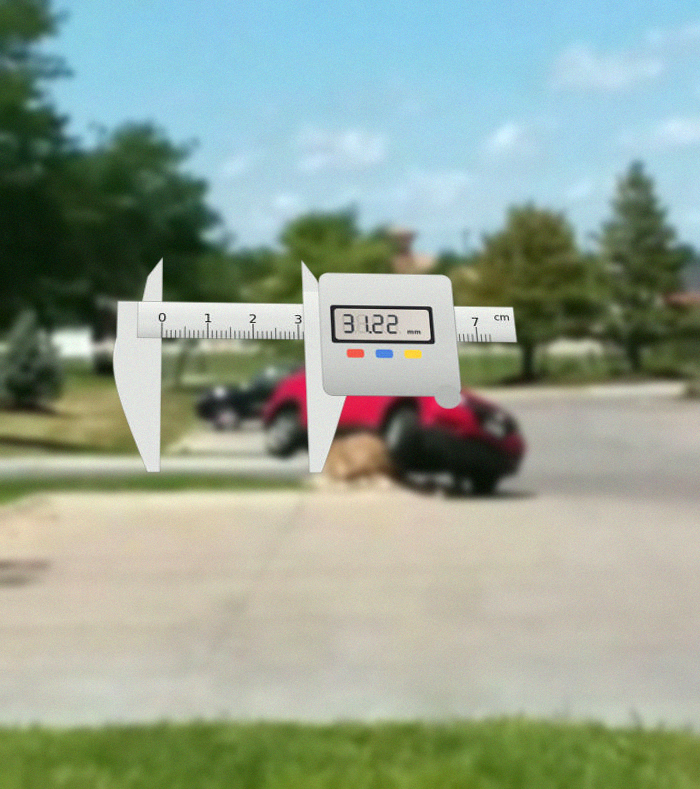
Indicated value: 31.22 mm
